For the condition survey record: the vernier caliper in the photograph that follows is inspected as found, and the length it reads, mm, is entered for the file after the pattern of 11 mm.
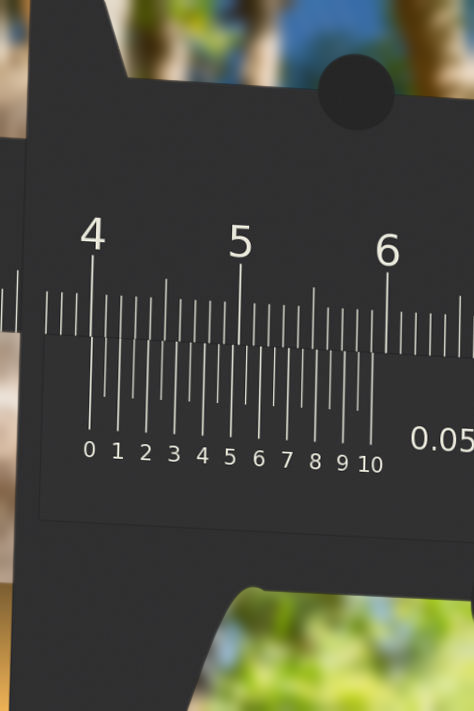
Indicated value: 40.1 mm
